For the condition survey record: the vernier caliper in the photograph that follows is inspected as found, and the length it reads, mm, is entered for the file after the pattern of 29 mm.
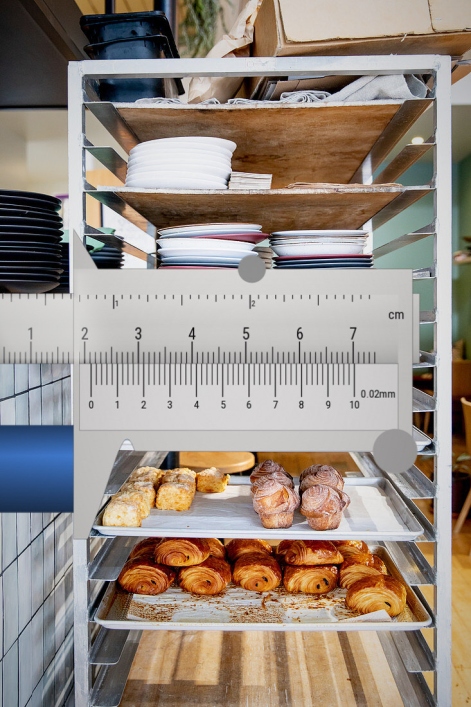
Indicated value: 21.2 mm
